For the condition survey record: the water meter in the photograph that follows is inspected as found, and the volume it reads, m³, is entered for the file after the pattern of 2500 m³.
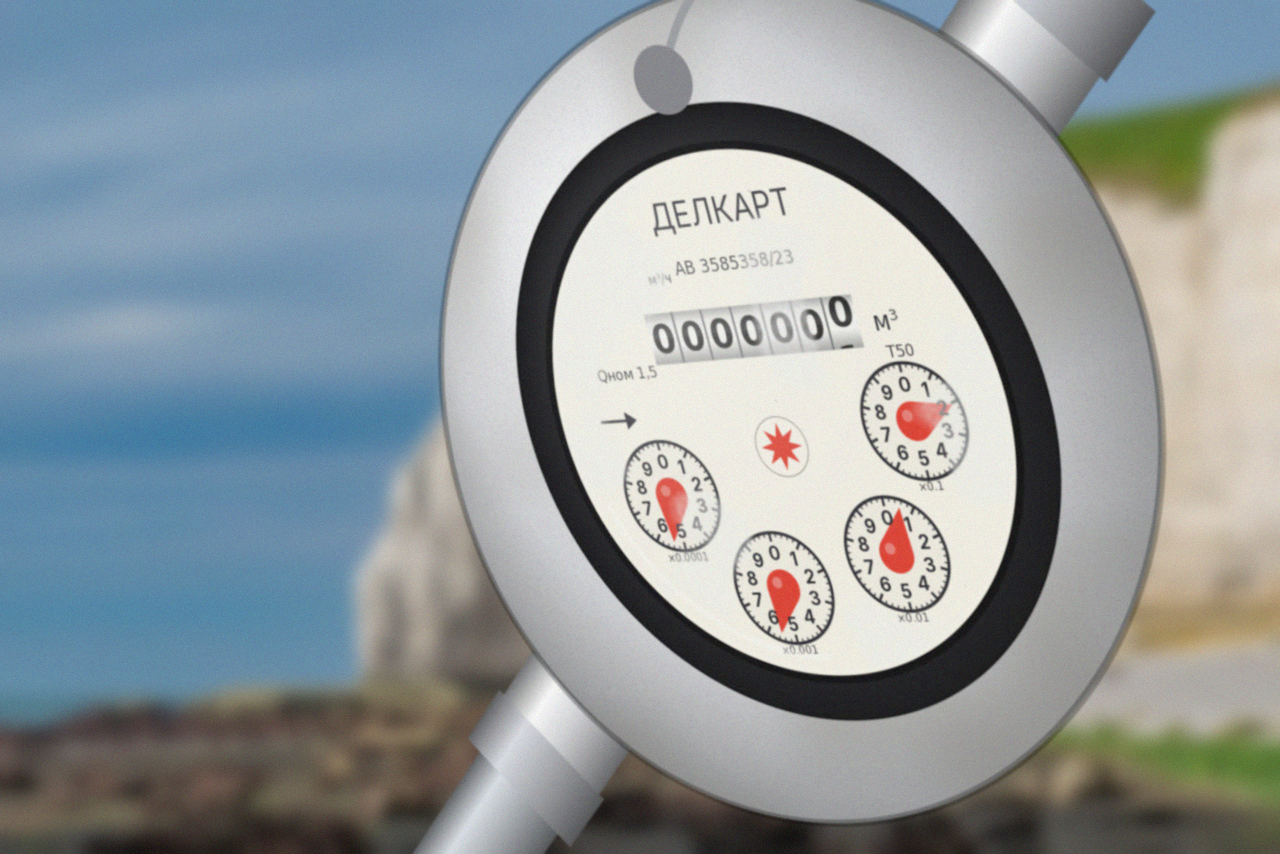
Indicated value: 0.2055 m³
